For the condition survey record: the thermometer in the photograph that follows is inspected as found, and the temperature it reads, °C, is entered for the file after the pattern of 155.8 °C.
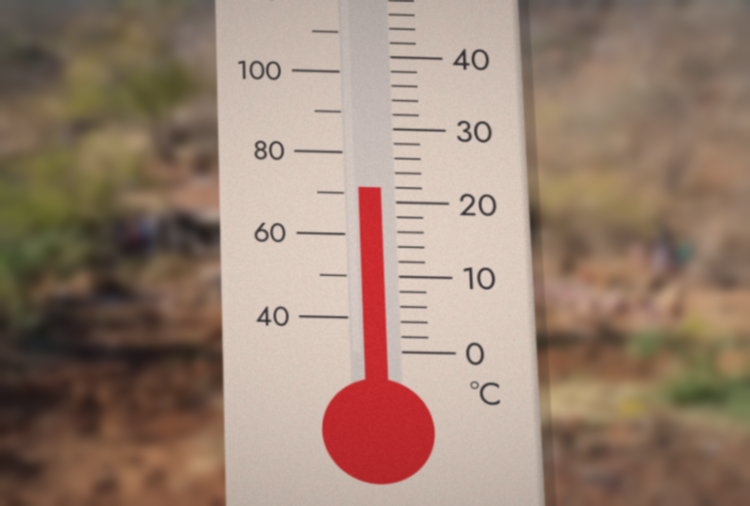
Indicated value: 22 °C
